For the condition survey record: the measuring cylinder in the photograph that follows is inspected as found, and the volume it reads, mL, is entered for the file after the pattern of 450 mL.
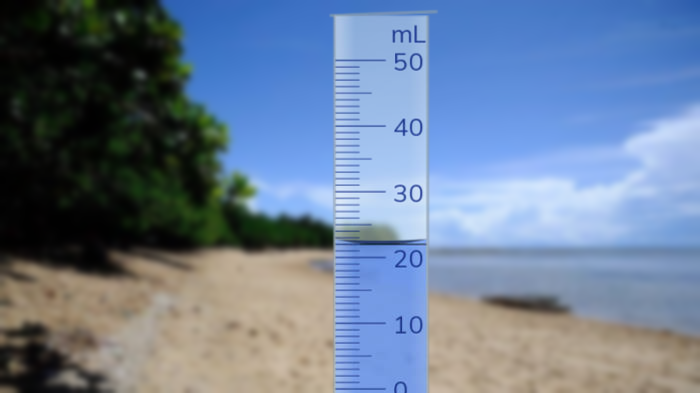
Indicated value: 22 mL
